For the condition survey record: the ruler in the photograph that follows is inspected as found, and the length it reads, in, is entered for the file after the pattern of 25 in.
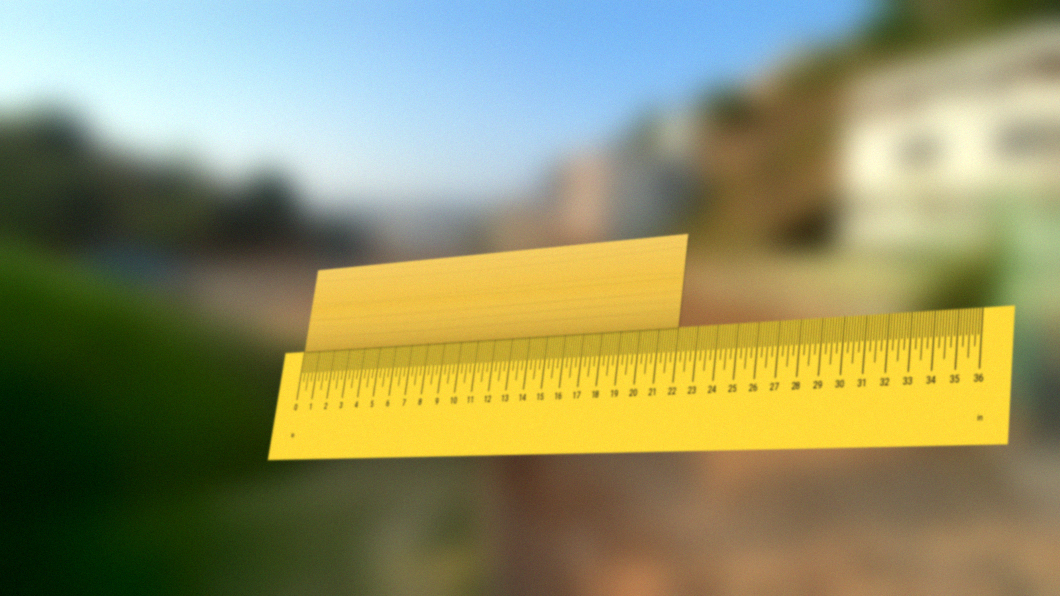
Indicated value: 22 in
